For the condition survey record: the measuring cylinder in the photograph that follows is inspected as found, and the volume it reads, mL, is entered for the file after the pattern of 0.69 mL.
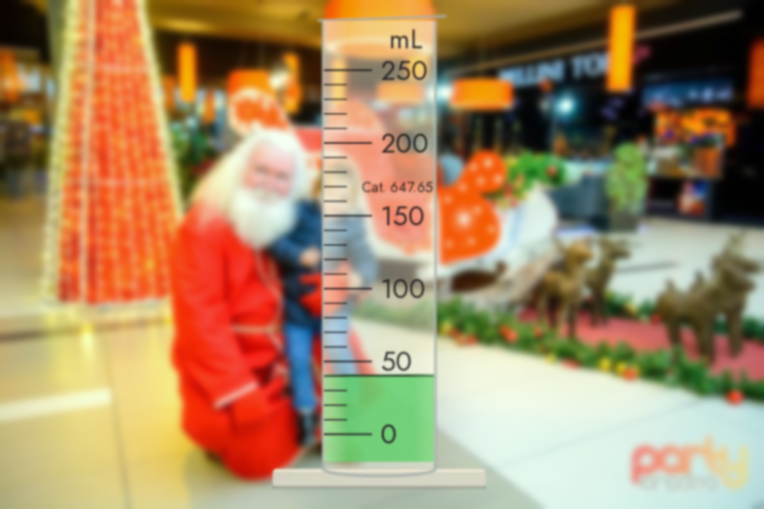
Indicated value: 40 mL
